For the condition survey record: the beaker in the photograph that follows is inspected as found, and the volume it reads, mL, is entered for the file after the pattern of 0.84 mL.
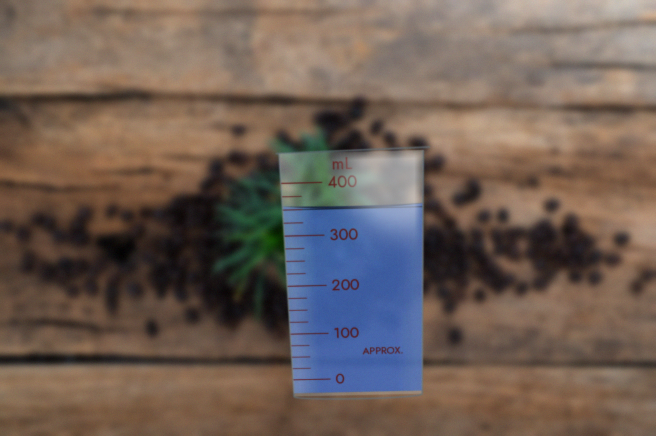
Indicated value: 350 mL
